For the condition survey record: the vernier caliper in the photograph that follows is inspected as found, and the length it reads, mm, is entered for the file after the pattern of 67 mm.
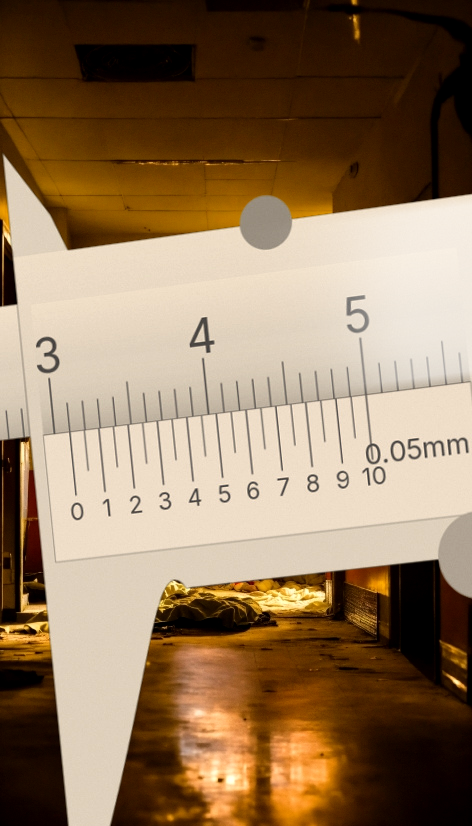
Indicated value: 31.0 mm
